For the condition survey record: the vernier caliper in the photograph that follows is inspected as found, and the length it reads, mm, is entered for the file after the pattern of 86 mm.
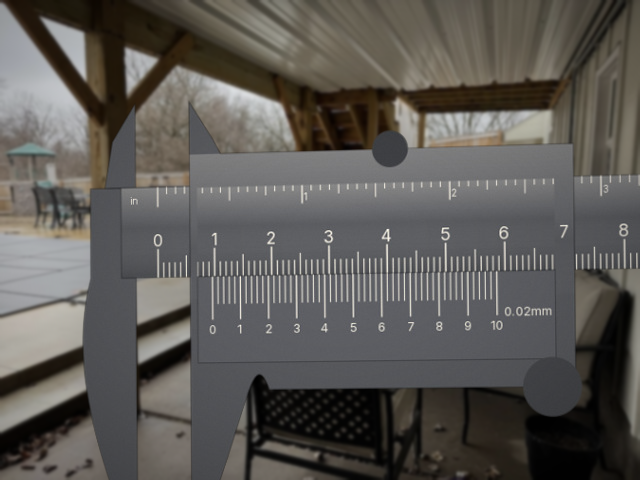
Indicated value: 9.6 mm
